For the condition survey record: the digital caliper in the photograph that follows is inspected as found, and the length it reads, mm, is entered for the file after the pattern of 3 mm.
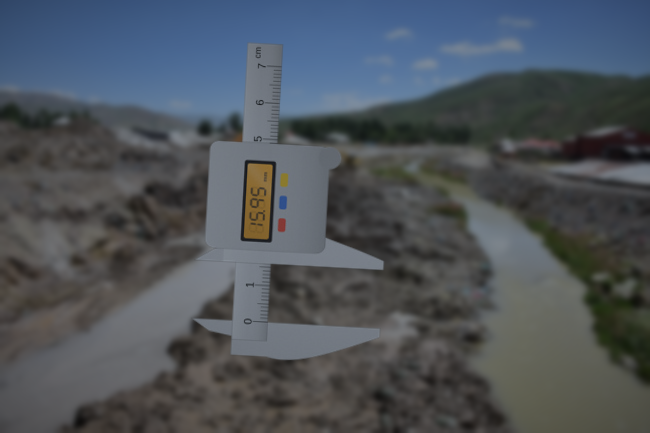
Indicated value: 15.95 mm
